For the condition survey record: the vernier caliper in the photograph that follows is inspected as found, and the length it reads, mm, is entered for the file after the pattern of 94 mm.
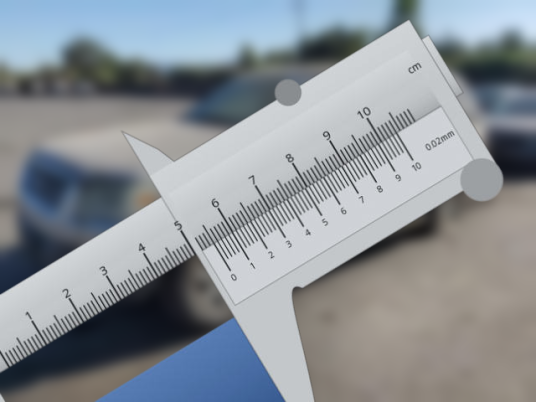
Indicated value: 55.0 mm
